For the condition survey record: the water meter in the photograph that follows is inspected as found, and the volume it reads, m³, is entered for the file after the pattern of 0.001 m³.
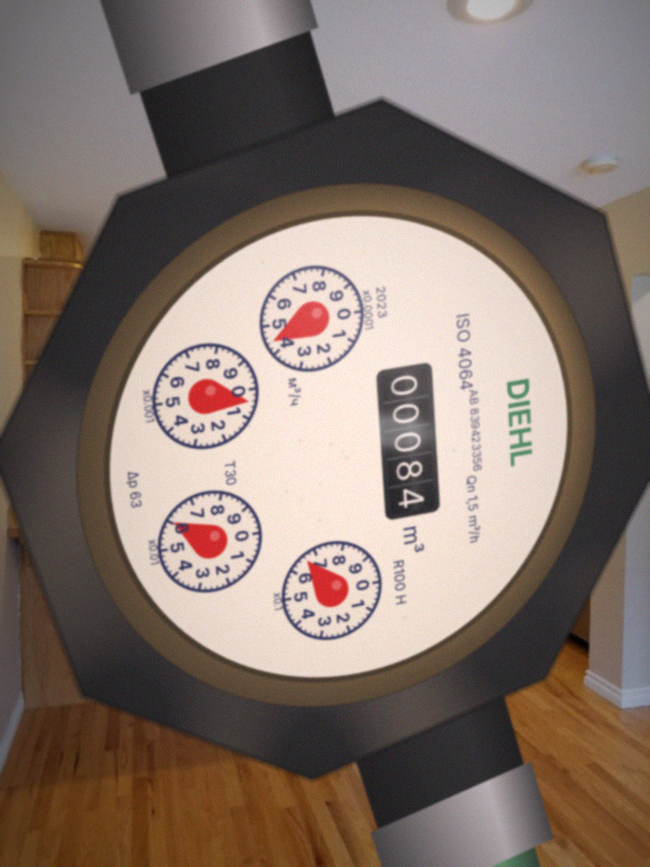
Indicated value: 84.6604 m³
